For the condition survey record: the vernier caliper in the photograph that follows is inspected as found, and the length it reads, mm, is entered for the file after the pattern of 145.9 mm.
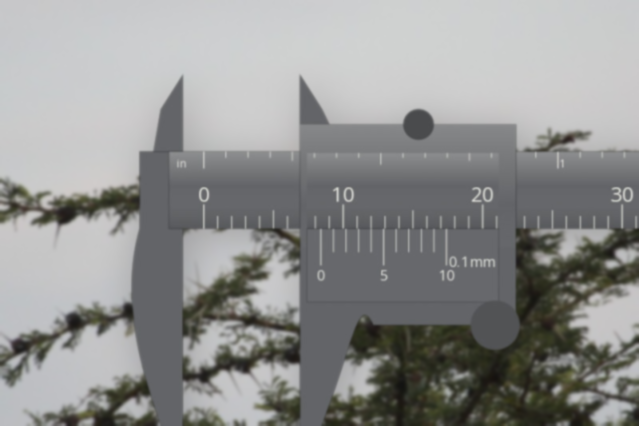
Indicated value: 8.4 mm
